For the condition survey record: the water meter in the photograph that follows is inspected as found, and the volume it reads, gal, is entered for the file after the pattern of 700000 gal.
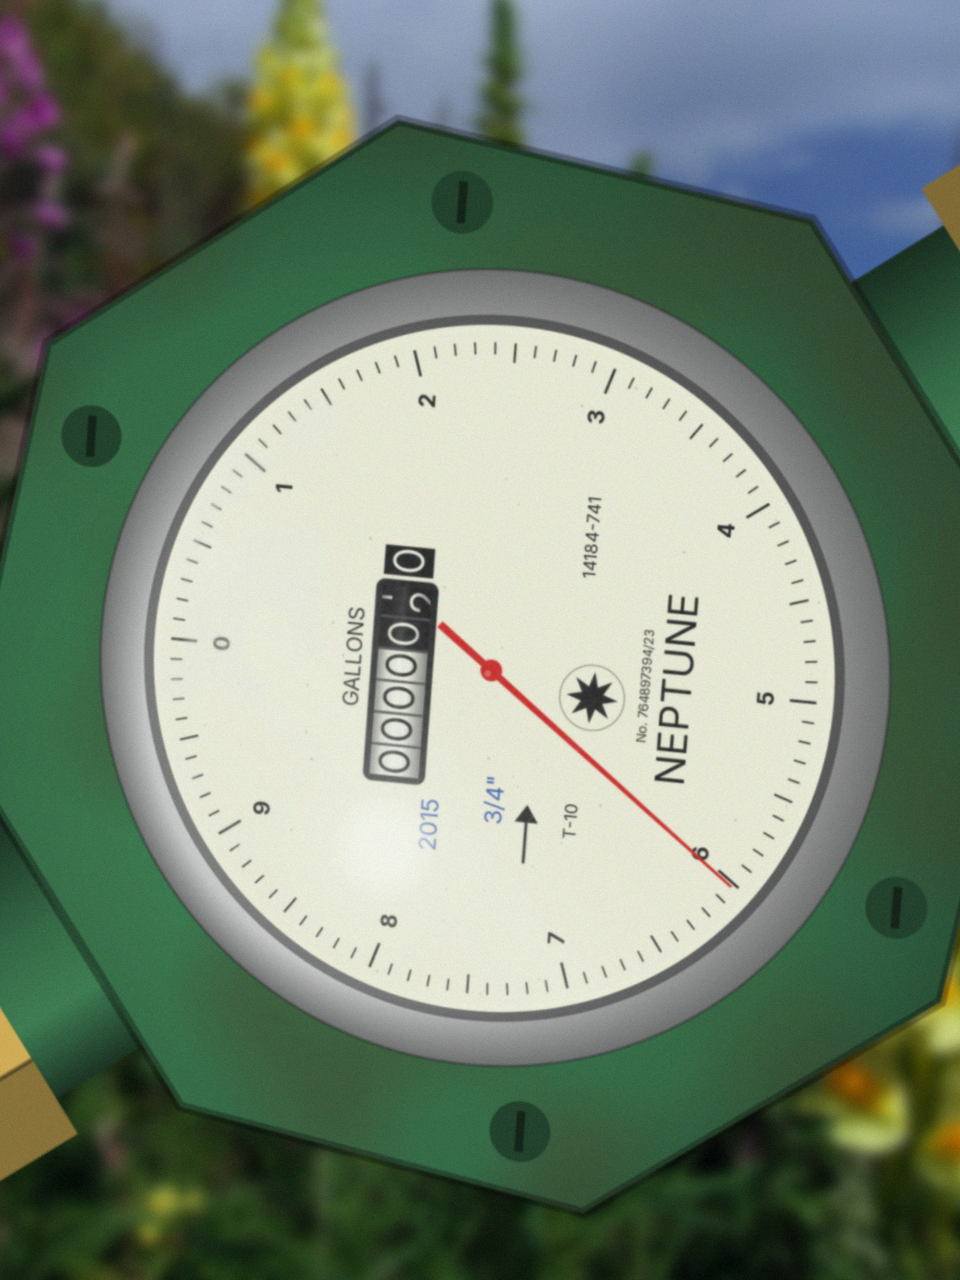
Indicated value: 16.0 gal
